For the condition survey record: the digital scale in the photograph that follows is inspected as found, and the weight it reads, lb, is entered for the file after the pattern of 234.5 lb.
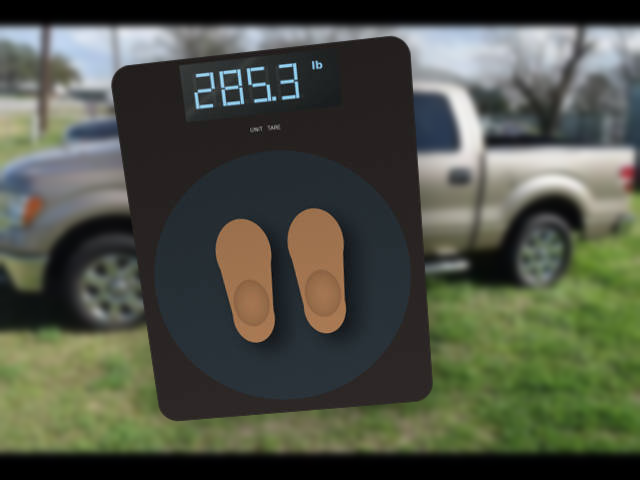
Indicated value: 285.3 lb
